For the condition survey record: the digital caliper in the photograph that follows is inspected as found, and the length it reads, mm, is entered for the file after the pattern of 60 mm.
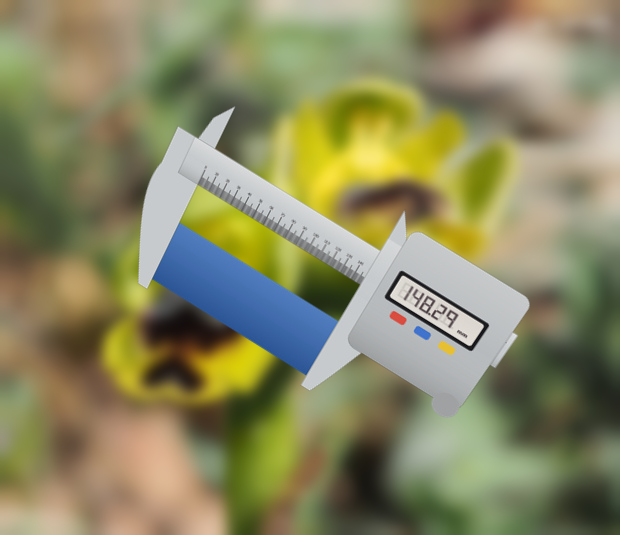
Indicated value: 148.29 mm
